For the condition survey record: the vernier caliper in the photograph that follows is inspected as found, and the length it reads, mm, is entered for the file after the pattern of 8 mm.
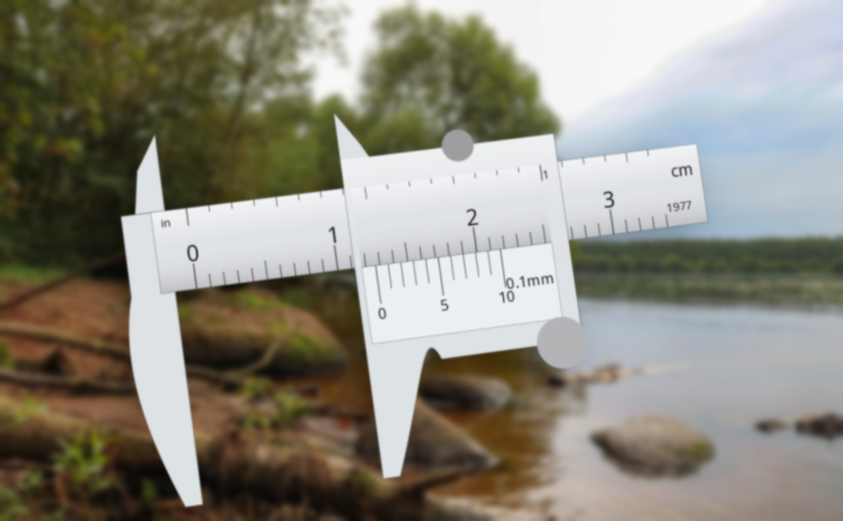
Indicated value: 12.7 mm
